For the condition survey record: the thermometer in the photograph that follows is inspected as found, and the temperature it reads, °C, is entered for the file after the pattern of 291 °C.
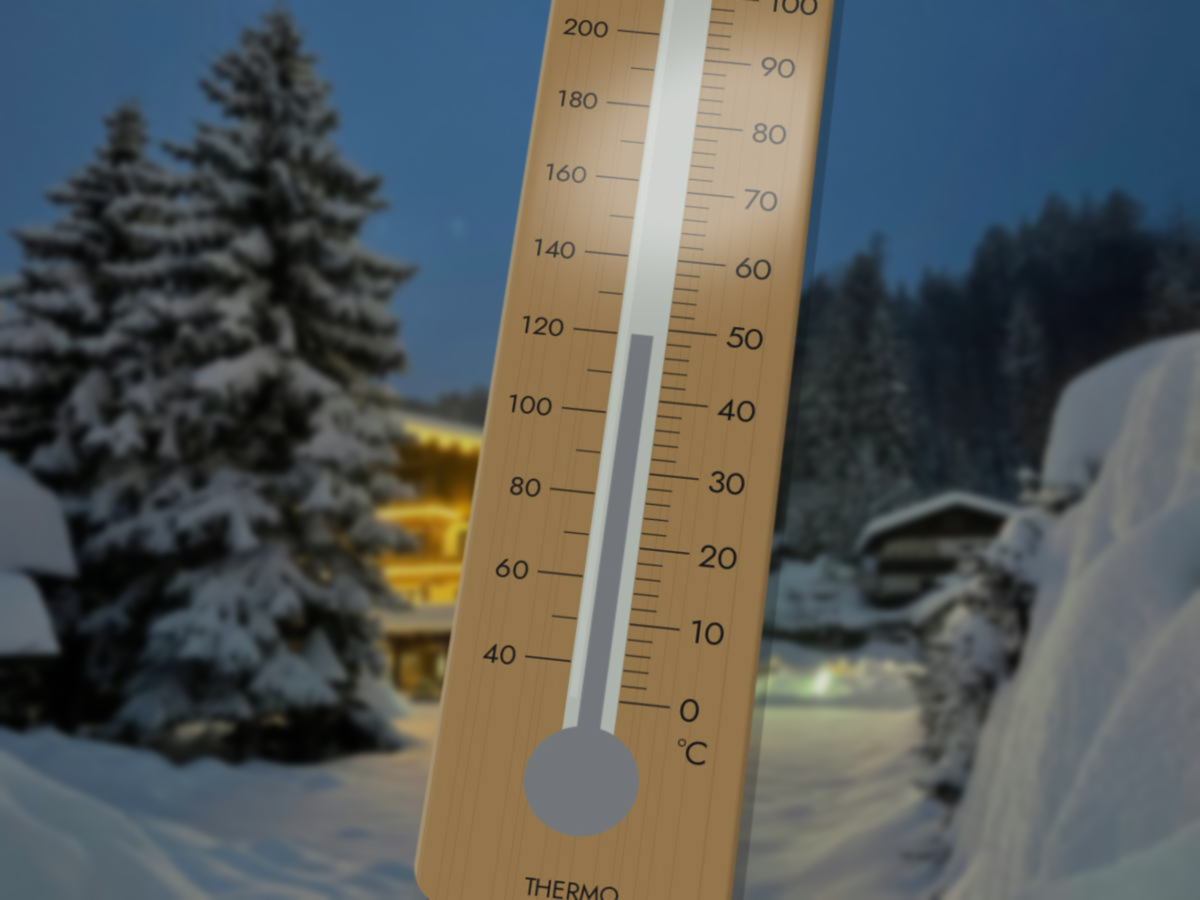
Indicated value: 49 °C
